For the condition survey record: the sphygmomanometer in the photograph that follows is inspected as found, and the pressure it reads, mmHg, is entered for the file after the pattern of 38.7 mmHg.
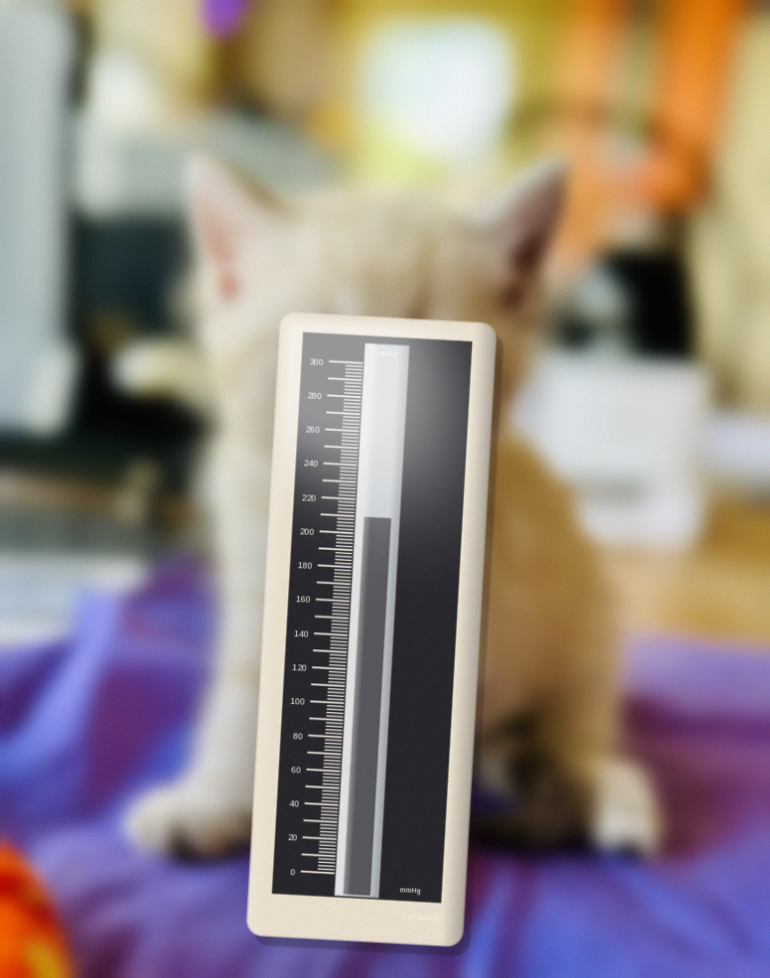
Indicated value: 210 mmHg
